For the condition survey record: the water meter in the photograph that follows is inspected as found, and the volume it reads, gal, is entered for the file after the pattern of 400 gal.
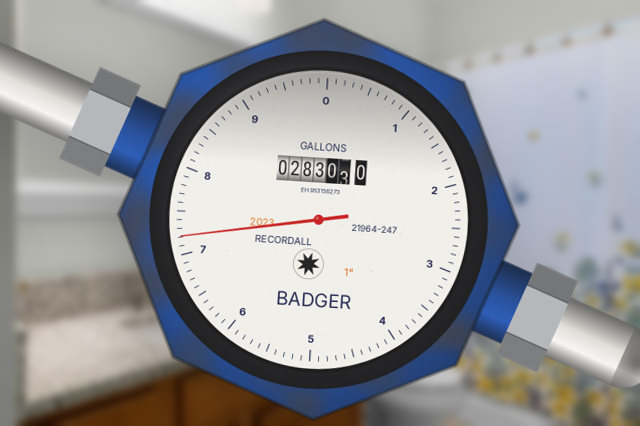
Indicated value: 283027.2 gal
